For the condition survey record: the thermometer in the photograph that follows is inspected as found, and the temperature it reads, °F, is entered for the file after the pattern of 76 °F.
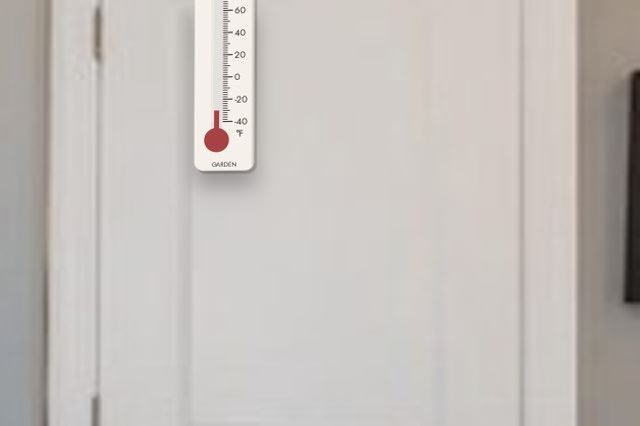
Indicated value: -30 °F
